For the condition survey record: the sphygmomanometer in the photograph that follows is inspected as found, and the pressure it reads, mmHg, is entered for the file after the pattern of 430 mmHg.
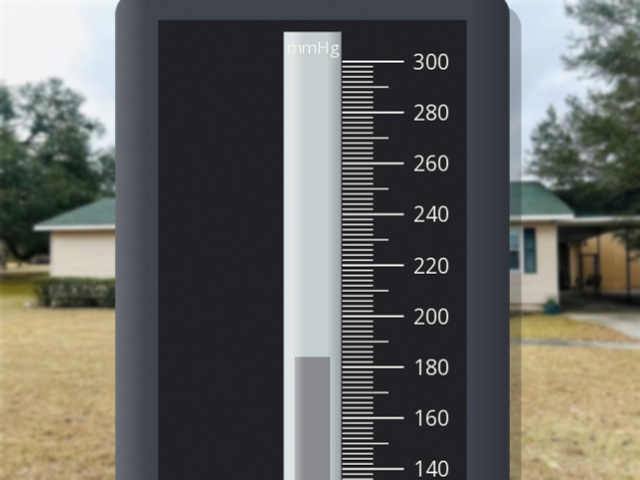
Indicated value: 184 mmHg
